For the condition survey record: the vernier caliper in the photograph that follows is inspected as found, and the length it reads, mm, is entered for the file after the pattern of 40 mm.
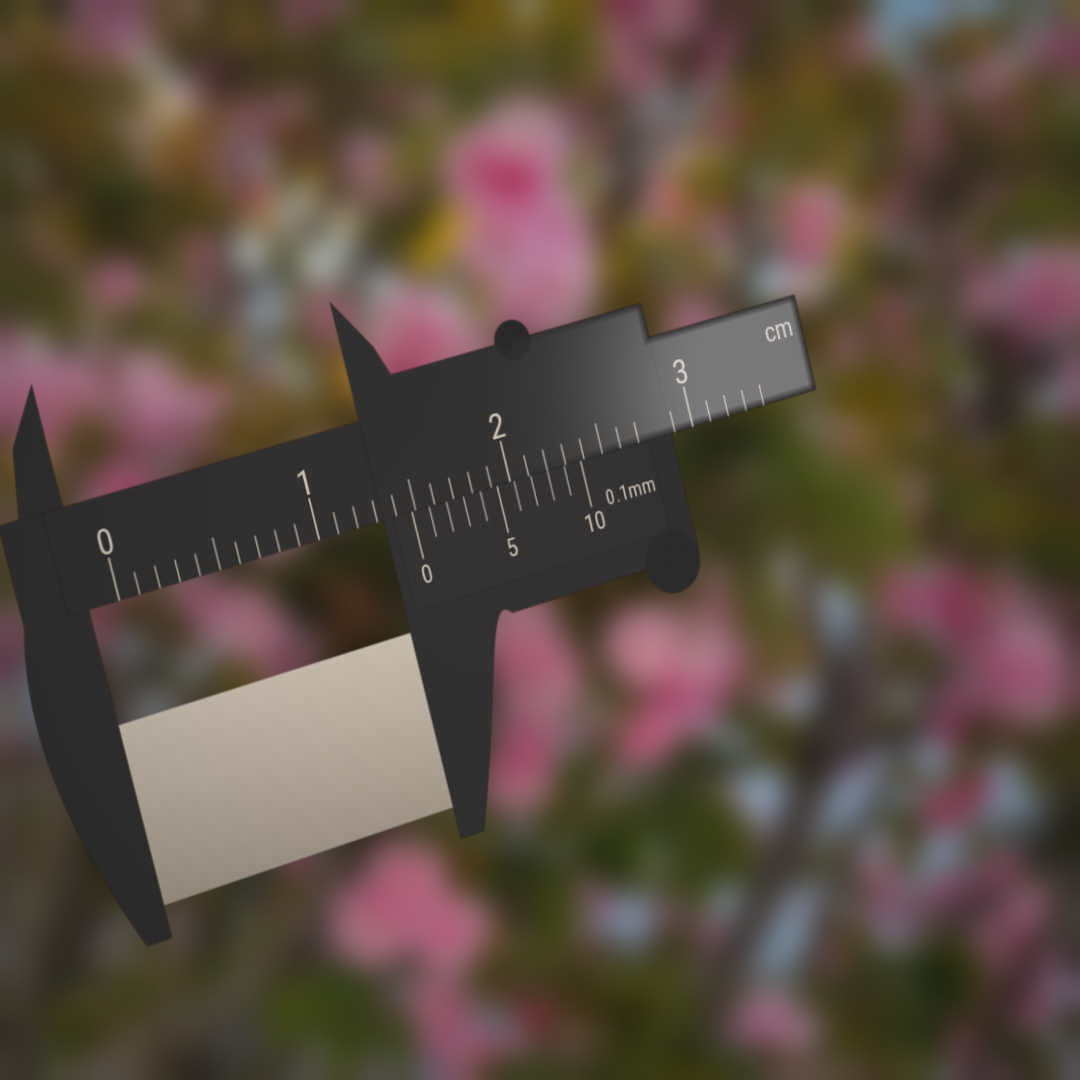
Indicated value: 14.8 mm
